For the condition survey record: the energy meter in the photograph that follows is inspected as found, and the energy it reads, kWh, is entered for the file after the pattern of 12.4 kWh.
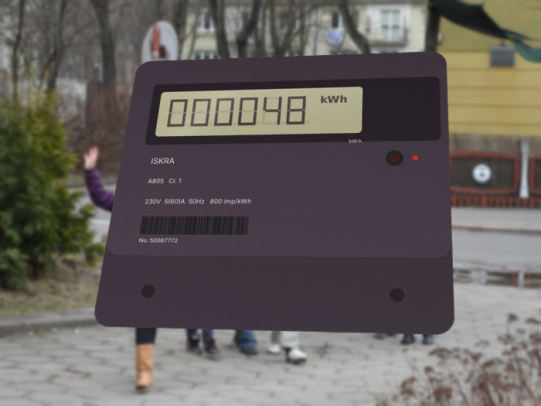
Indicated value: 48 kWh
